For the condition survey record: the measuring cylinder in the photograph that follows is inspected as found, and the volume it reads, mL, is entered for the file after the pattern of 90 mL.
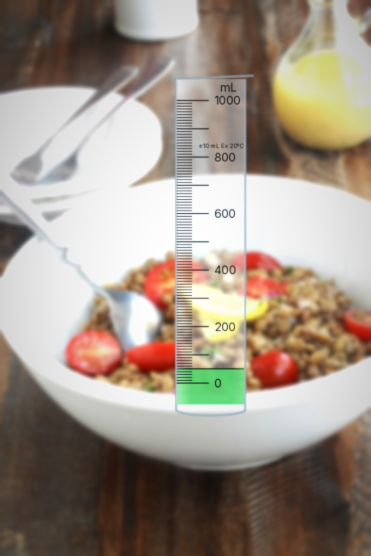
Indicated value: 50 mL
